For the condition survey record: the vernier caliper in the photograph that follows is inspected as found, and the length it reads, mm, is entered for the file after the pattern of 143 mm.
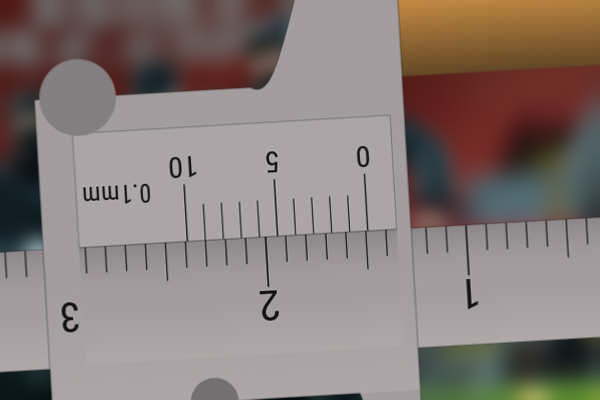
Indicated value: 14.9 mm
